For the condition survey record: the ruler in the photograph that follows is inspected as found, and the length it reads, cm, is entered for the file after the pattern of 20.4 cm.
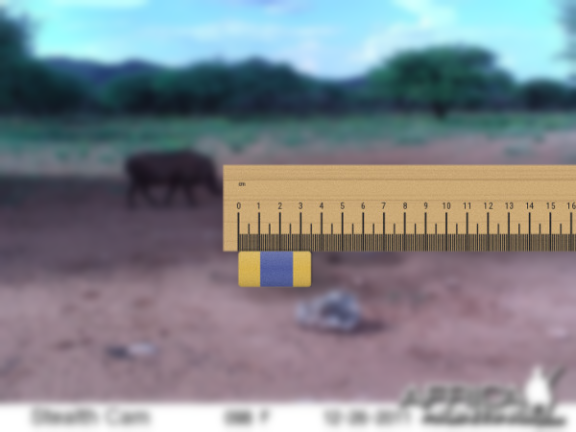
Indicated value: 3.5 cm
